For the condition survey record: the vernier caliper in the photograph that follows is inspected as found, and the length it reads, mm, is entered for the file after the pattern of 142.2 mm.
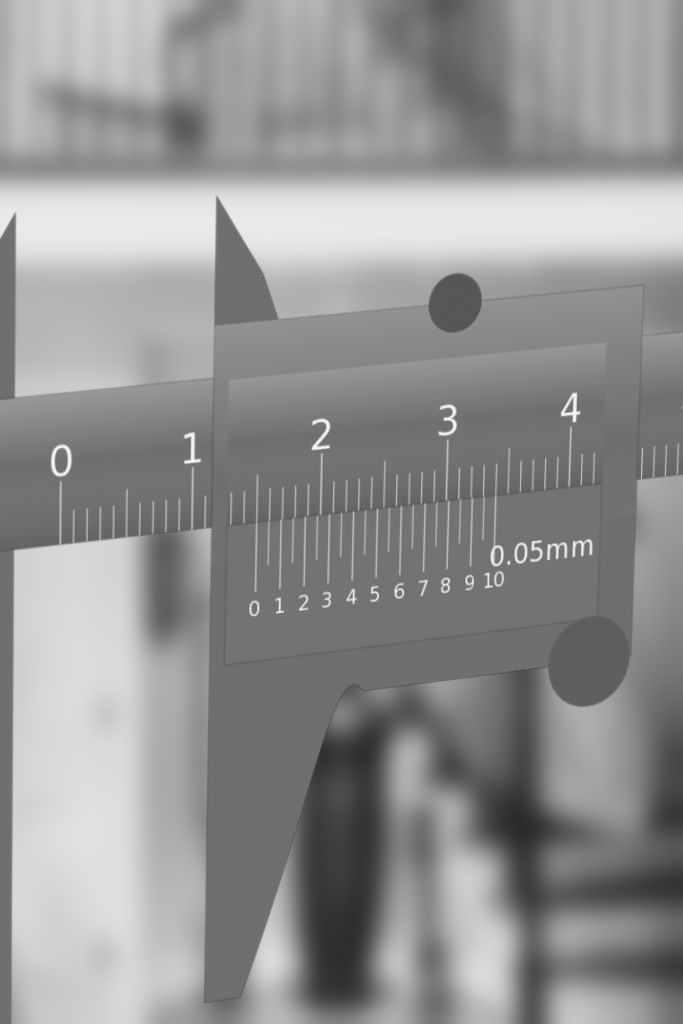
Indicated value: 15.0 mm
